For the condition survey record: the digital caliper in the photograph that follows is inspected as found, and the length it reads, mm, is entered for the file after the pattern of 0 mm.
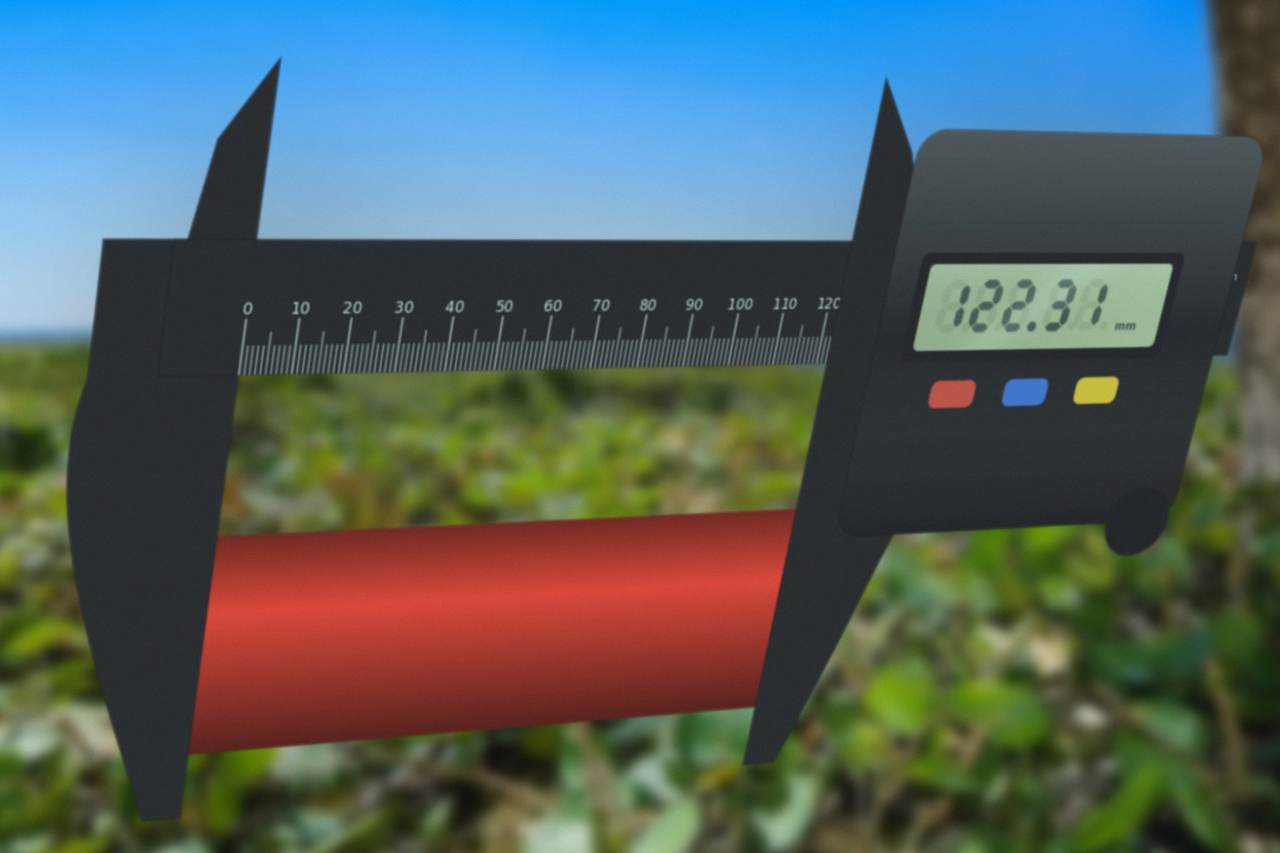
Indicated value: 122.31 mm
